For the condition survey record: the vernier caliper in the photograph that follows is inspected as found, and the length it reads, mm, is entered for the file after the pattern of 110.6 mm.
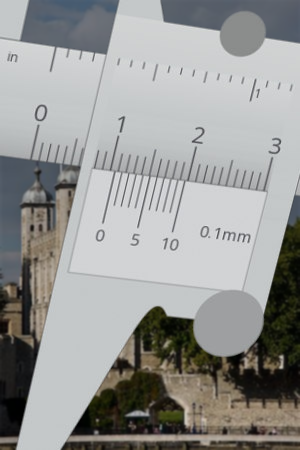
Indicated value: 10.6 mm
